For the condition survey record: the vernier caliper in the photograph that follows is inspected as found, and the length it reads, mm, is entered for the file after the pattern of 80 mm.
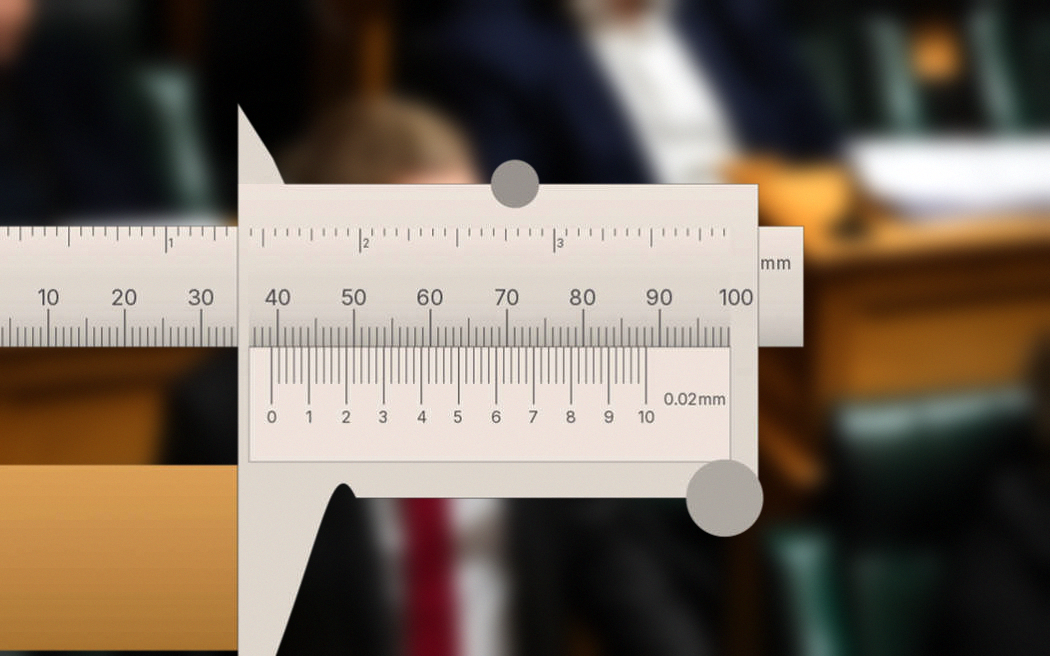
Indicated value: 39.2 mm
